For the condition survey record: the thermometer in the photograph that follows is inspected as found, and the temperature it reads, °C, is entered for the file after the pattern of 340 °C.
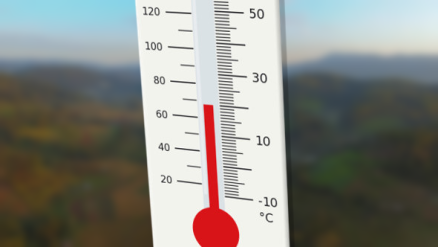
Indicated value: 20 °C
